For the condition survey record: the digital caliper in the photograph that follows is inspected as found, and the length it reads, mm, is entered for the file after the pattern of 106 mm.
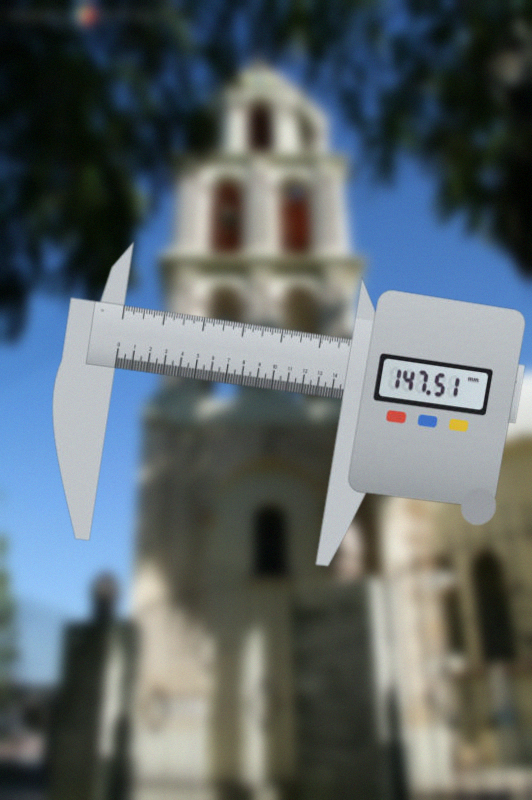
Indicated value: 147.51 mm
